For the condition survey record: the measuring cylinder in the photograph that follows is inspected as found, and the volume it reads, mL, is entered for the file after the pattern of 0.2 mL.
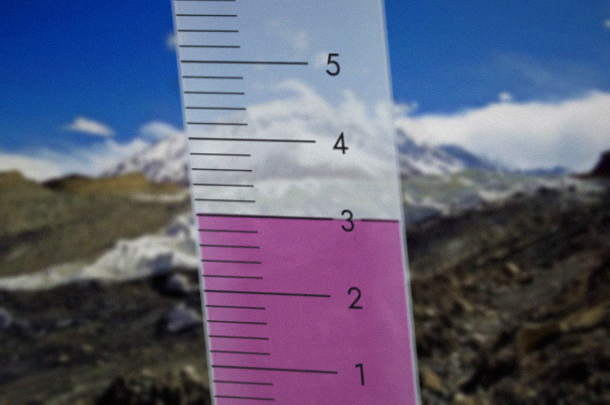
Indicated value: 3 mL
